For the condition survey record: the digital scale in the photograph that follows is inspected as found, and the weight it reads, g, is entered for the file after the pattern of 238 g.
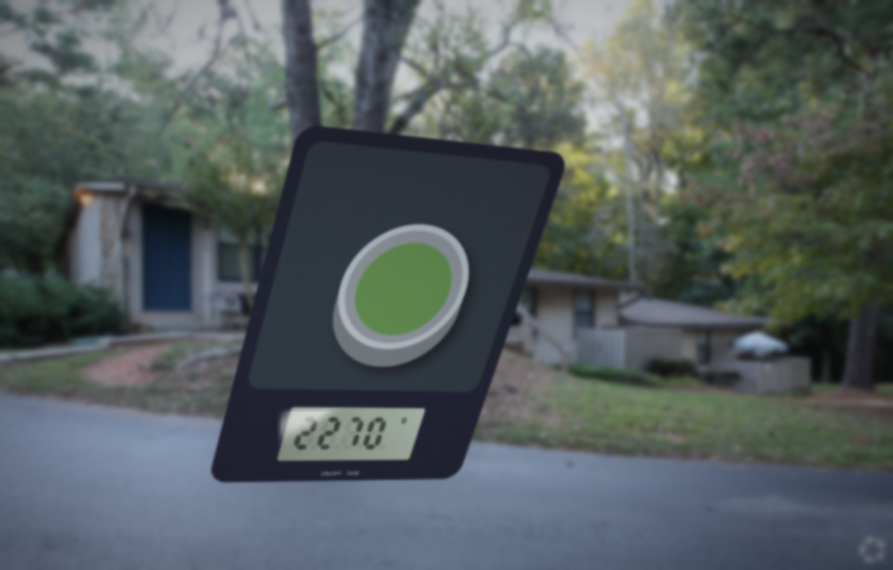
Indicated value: 2270 g
